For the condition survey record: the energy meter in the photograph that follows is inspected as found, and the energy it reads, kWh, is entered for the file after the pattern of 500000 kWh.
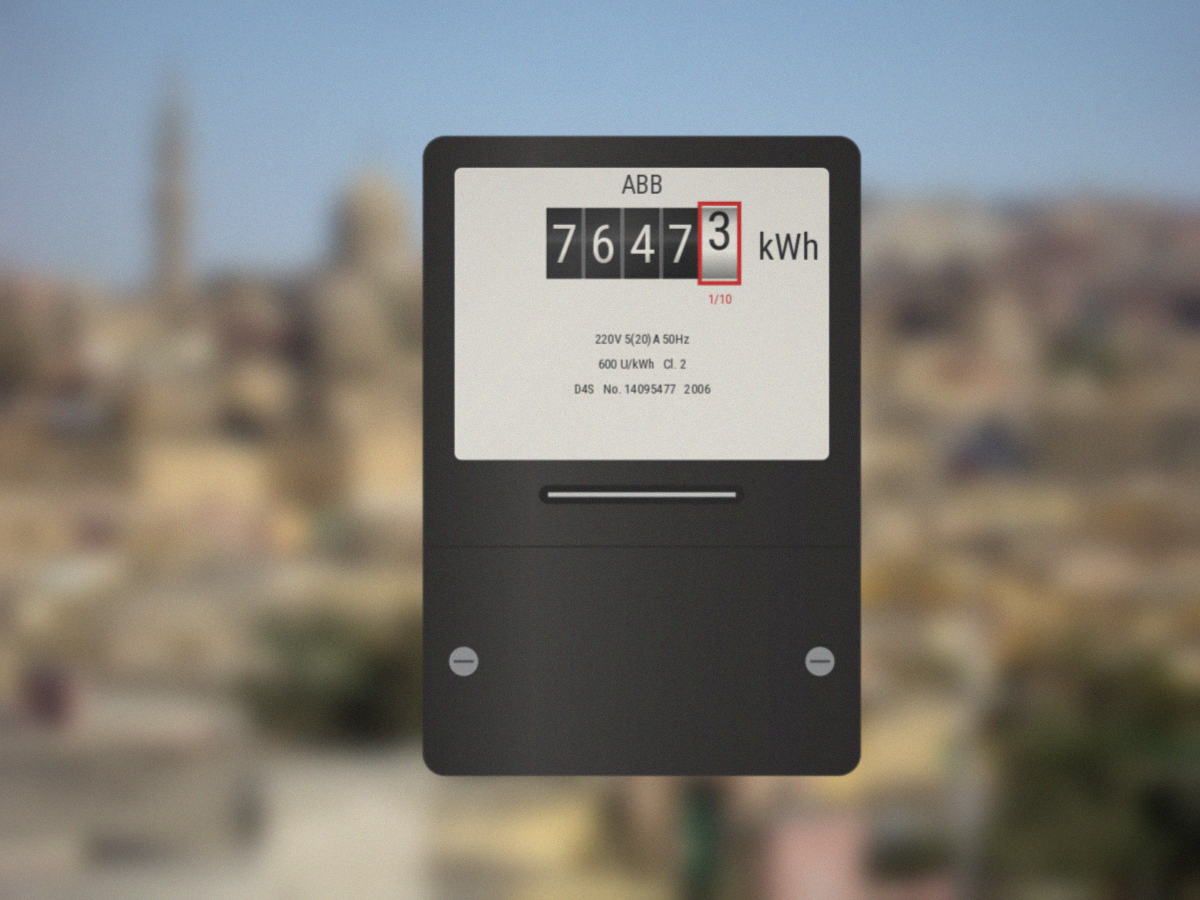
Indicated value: 7647.3 kWh
